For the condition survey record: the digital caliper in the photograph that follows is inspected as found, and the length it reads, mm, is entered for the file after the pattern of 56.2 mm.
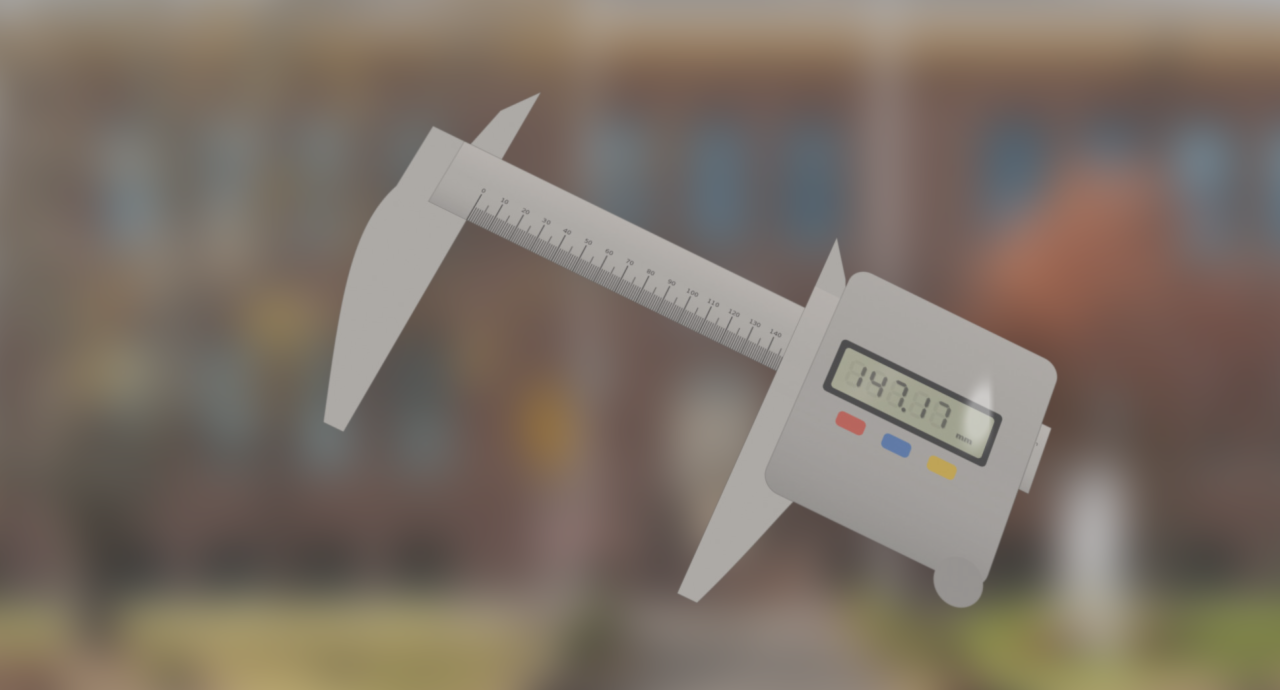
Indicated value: 147.17 mm
